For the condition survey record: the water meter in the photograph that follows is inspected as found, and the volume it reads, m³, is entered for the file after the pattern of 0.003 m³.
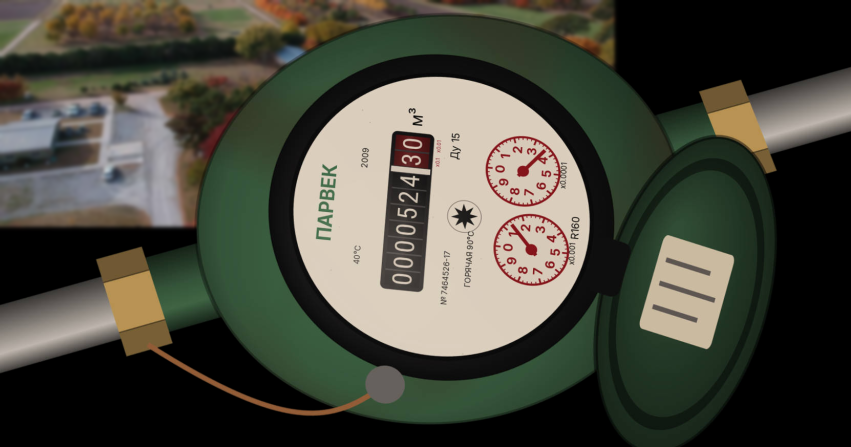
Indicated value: 524.3013 m³
